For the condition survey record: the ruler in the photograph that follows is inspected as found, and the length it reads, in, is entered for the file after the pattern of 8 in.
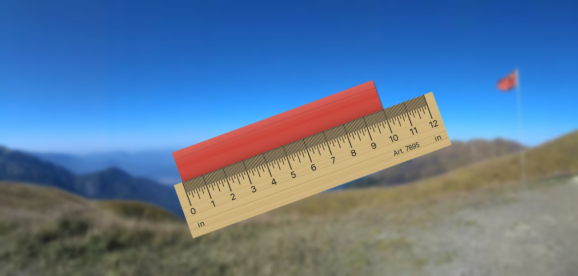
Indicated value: 10 in
